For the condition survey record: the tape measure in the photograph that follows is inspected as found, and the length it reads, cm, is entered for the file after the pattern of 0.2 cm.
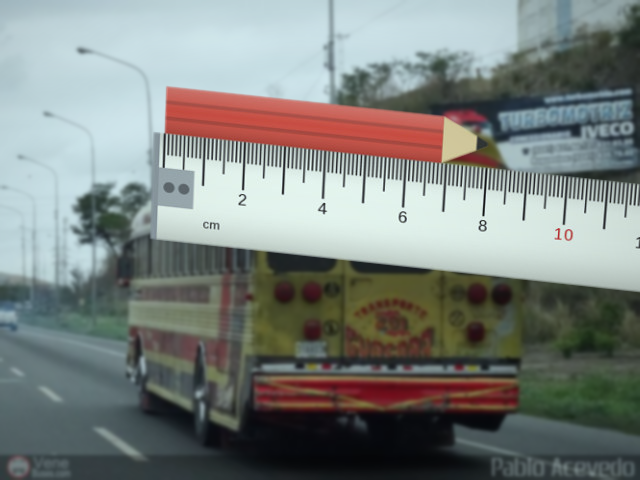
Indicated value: 8 cm
